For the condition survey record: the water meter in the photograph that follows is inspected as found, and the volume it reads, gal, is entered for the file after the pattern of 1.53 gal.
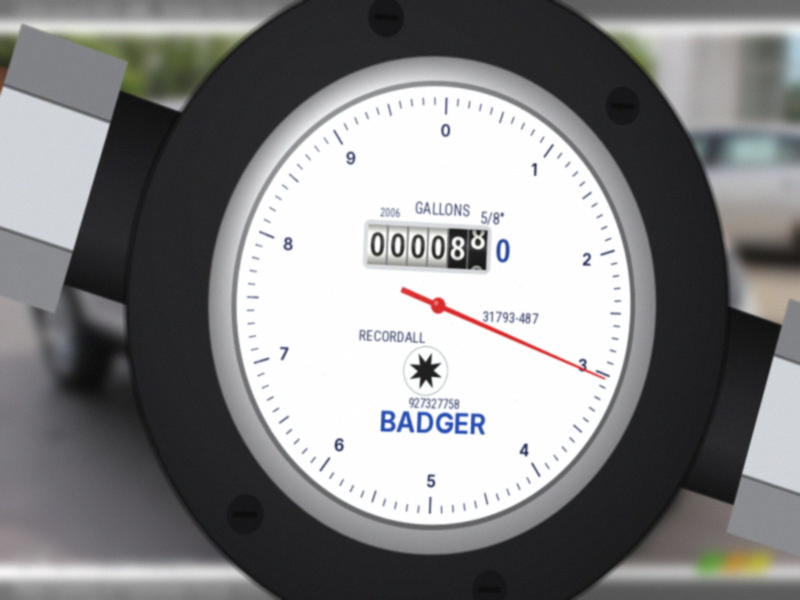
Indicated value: 883.0 gal
